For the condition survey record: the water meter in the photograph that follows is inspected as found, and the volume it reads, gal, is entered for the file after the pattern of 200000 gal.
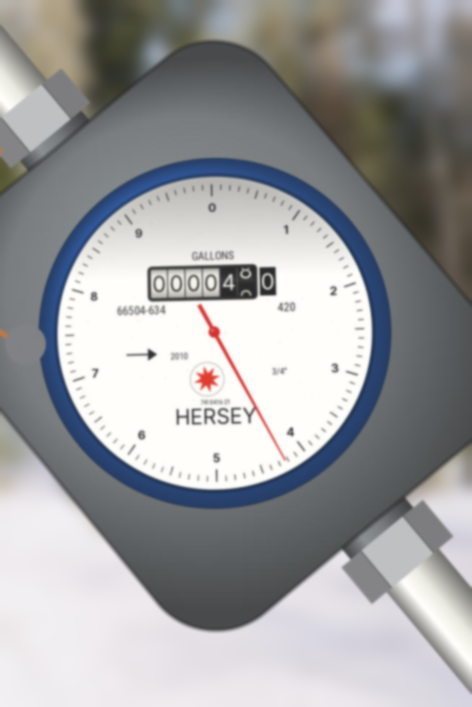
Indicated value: 484.2 gal
